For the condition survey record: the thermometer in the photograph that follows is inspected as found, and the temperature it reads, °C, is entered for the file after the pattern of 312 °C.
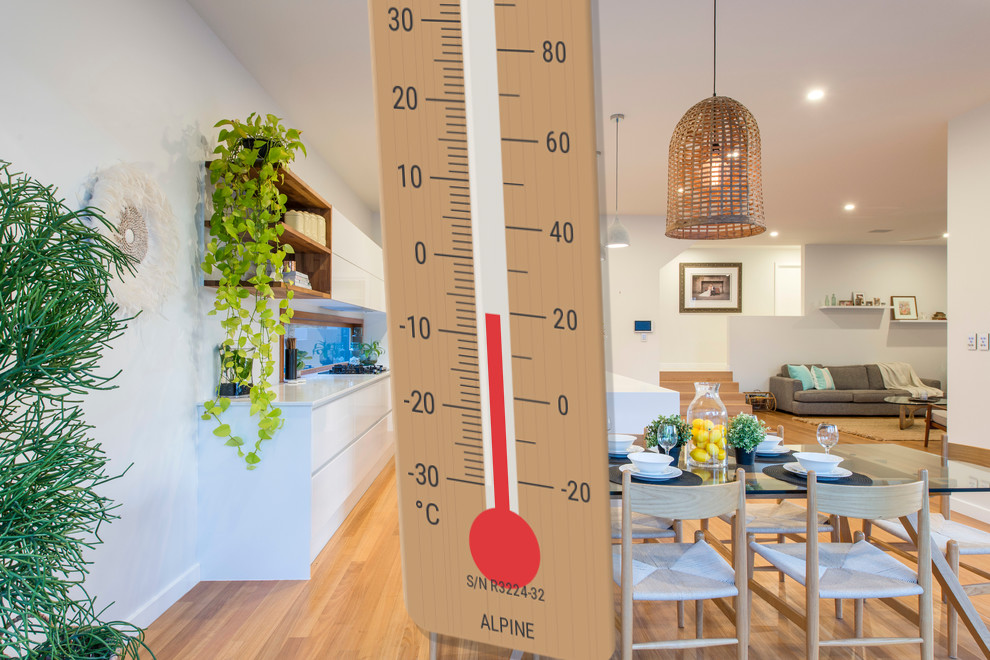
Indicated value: -7 °C
